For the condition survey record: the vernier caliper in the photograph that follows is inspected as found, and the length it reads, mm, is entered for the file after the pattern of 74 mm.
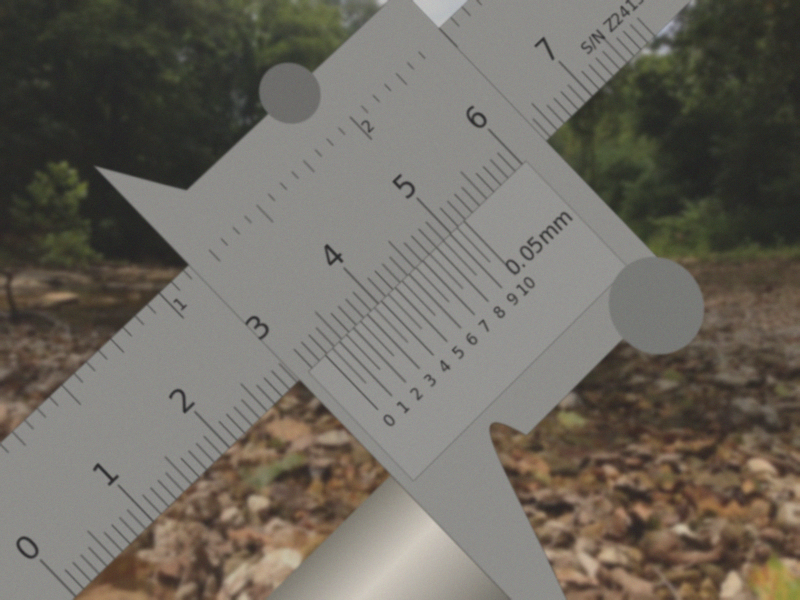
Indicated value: 32.8 mm
